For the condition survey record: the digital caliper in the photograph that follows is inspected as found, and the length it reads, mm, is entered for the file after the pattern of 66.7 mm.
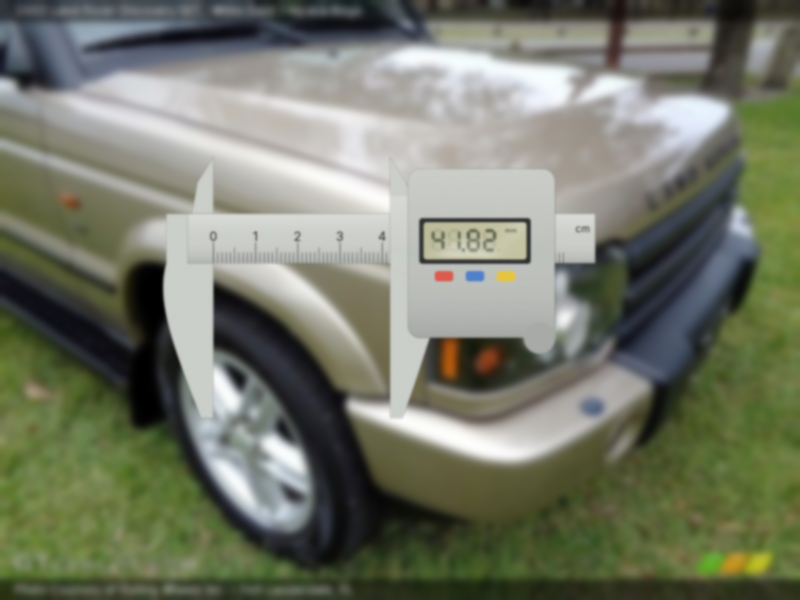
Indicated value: 41.82 mm
